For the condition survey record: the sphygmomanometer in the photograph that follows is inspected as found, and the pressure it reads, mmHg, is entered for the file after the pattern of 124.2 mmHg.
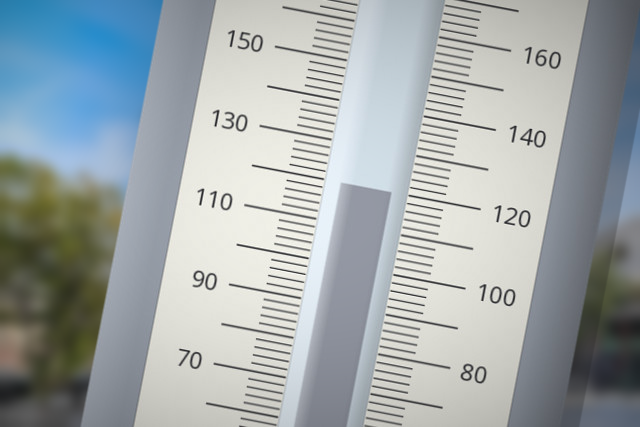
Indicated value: 120 mmHg
